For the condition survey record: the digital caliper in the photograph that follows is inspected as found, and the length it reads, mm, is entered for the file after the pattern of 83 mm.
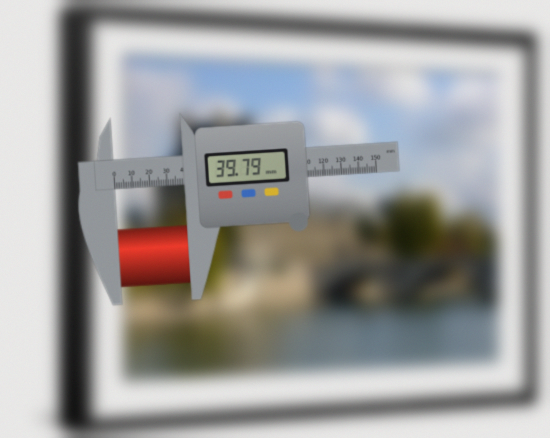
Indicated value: 39.79 mm
